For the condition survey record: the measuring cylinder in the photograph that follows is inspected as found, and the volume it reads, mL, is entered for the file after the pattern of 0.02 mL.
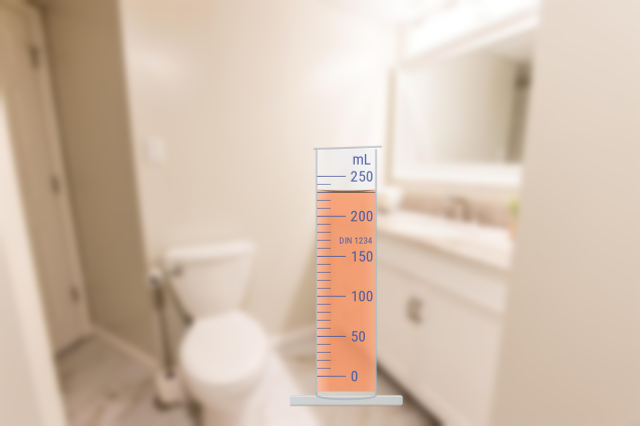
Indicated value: 230 mL
